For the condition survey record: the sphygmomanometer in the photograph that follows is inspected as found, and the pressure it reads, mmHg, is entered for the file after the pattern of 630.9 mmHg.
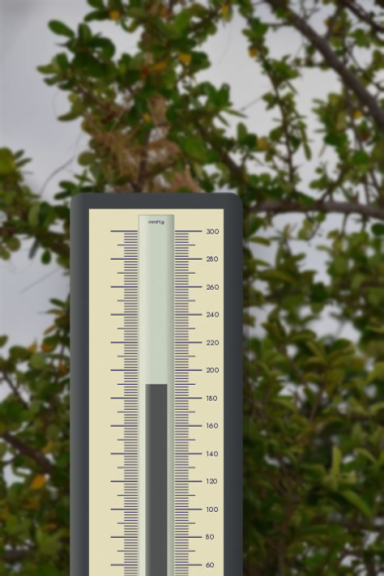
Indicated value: 190 mmHg
